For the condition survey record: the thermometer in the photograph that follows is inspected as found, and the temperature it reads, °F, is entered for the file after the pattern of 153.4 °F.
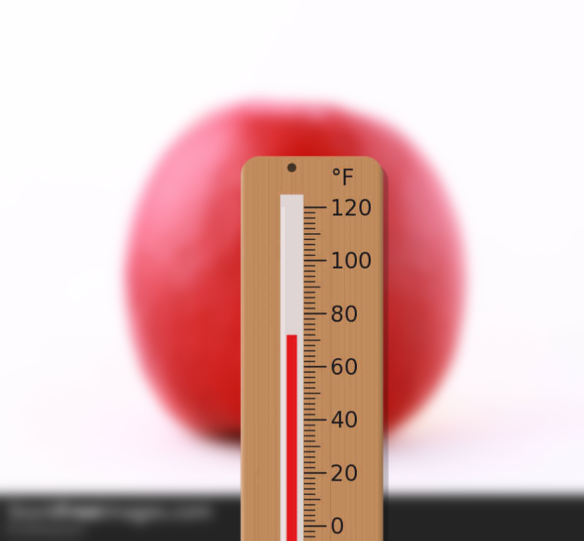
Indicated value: 72 °F
